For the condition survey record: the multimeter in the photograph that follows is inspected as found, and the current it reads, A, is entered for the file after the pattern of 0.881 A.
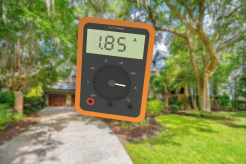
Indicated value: 1.85 A
